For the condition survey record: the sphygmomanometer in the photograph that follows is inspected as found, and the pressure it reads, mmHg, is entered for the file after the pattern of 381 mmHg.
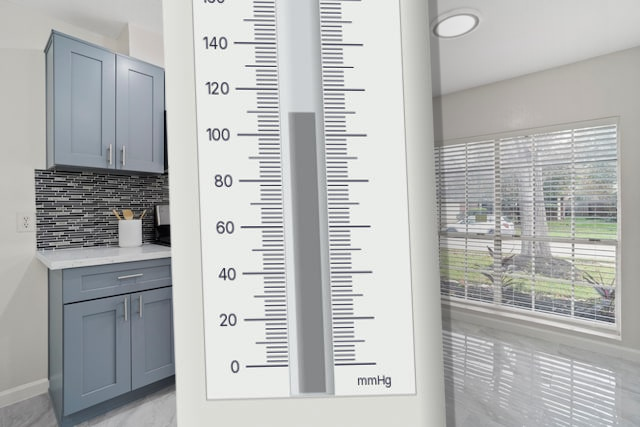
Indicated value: 110 mmHg
